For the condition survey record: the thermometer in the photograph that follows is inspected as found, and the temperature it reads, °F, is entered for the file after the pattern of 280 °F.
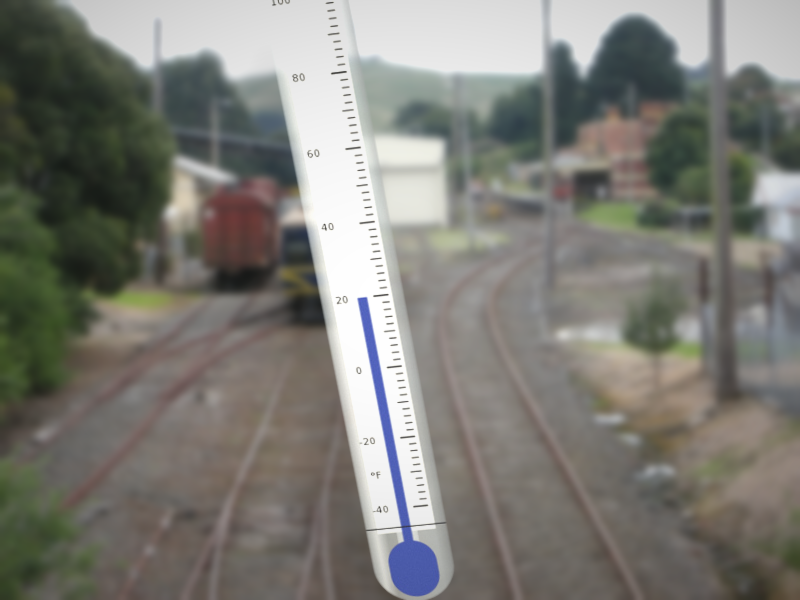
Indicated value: 20 °F
